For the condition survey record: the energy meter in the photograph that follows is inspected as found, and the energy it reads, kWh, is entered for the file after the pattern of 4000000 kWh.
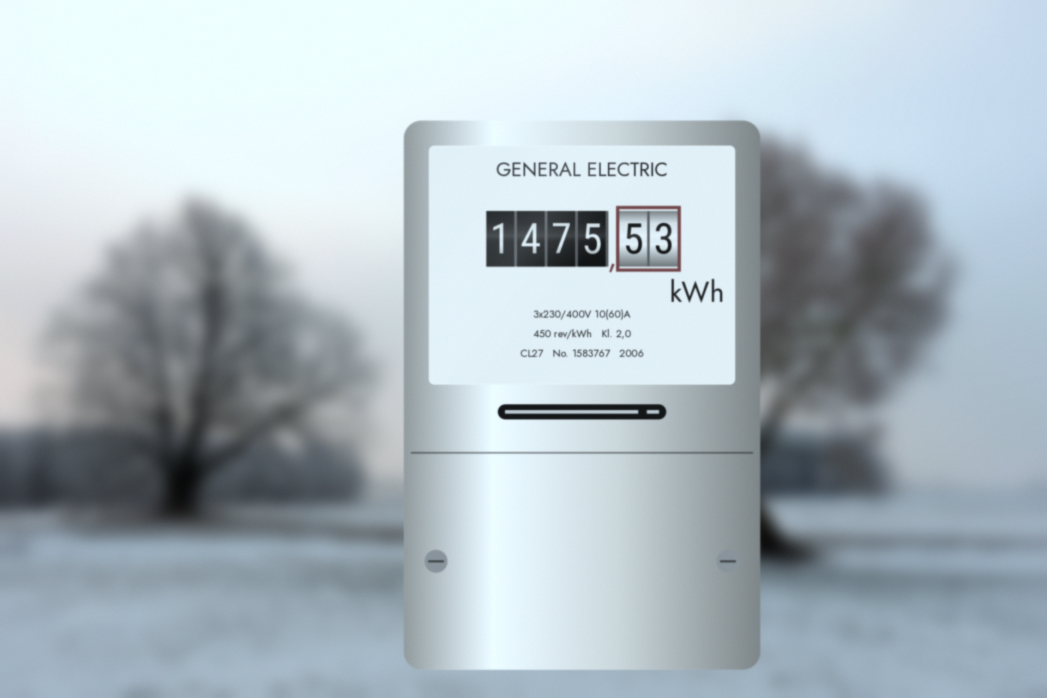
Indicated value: 1475.53 kWh
